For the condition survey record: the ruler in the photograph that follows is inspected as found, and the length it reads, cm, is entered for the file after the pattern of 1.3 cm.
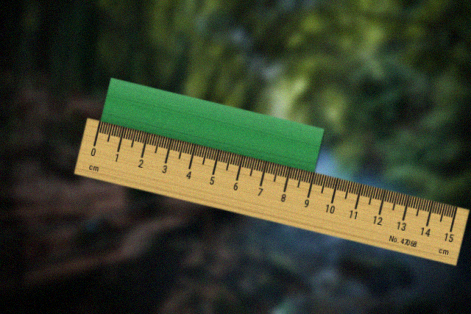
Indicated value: 9 cm
